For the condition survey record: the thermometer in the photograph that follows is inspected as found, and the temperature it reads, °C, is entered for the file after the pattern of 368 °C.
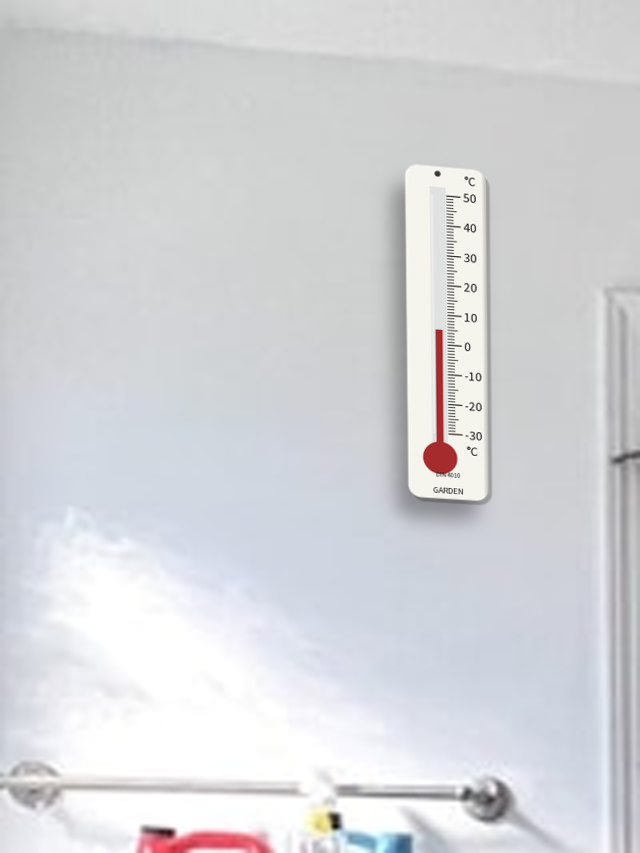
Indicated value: 5 °C
